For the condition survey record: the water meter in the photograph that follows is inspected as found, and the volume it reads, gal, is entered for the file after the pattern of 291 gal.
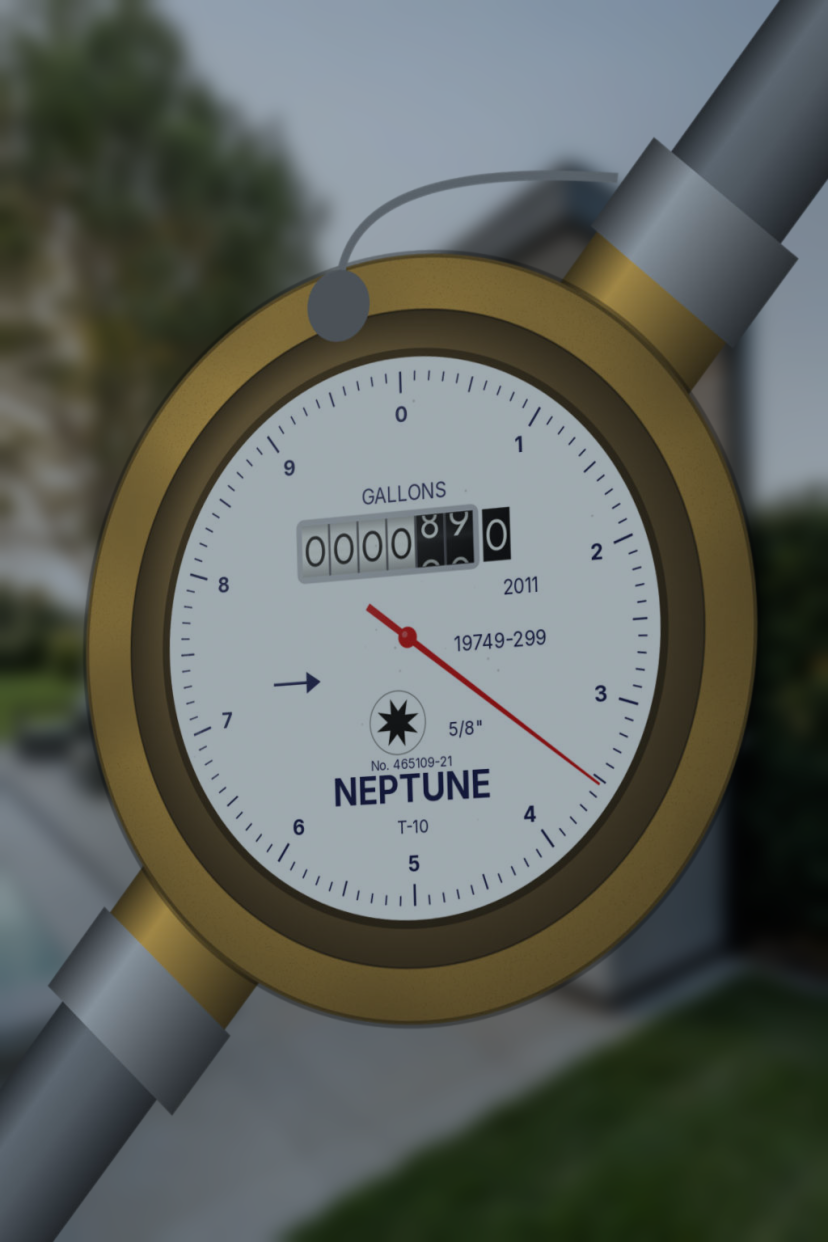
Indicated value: 893.5 gal
